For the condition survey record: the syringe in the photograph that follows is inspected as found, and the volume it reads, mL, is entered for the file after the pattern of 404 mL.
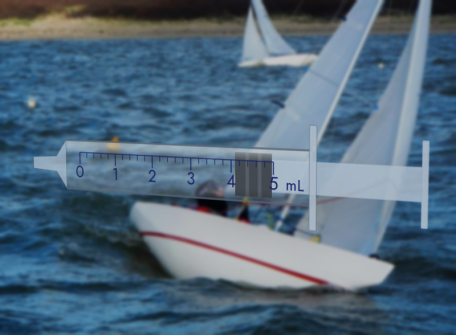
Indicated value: 4.1 mL
